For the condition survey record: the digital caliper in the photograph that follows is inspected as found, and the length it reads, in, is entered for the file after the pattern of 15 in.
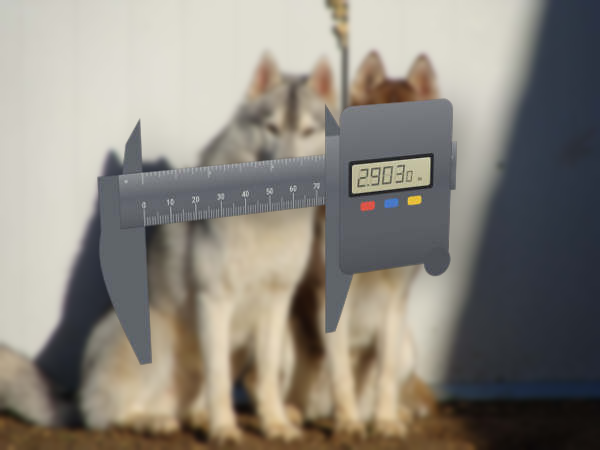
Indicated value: 2.9030 in
